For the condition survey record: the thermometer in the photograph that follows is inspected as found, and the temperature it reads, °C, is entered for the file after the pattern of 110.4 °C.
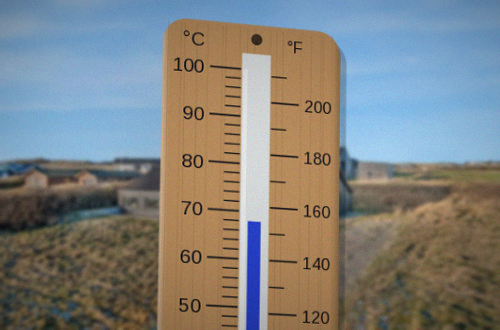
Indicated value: 68 °C
